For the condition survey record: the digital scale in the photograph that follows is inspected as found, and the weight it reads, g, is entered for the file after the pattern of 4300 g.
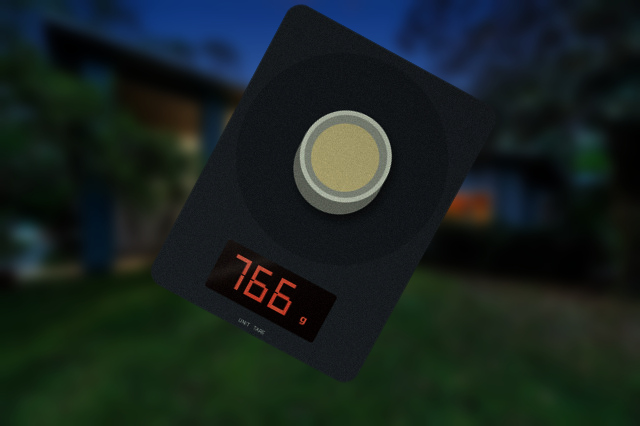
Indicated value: 766 g
